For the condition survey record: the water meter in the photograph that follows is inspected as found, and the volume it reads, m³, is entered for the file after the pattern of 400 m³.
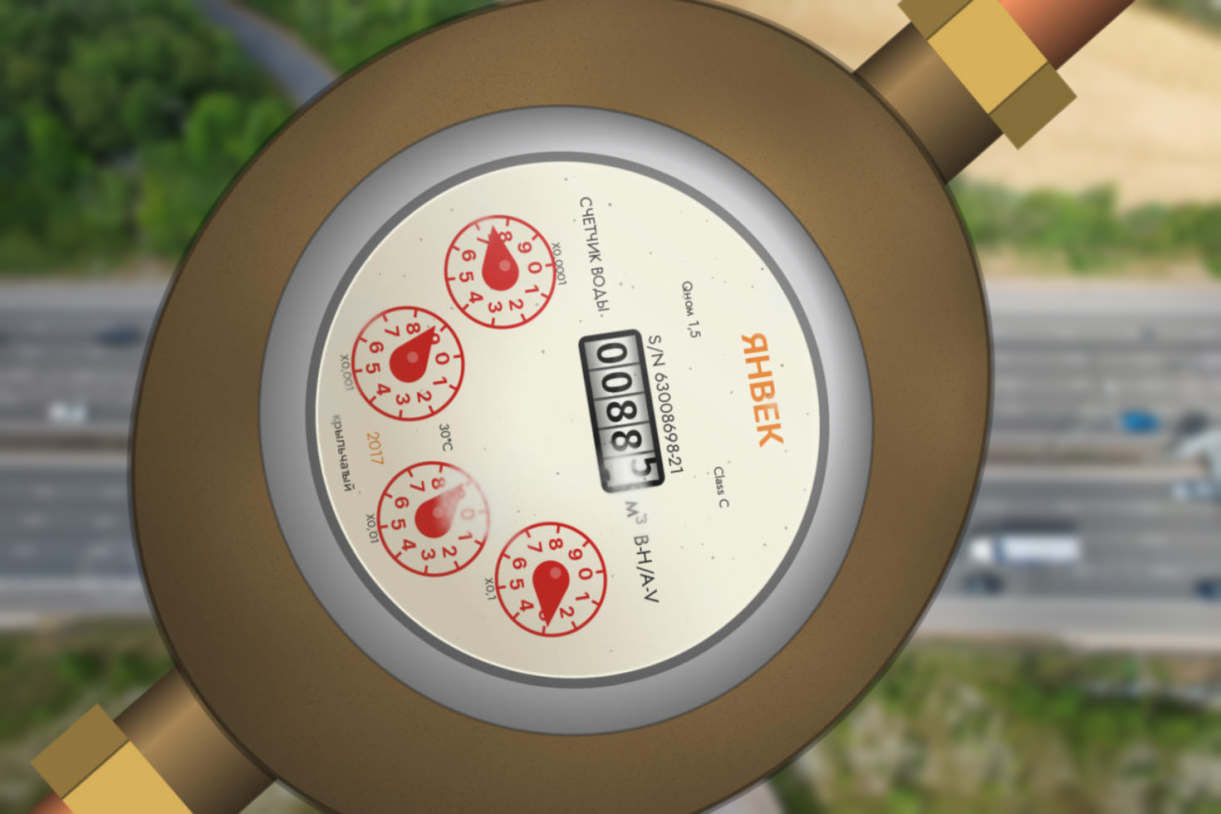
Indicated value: 885.2887 m³
